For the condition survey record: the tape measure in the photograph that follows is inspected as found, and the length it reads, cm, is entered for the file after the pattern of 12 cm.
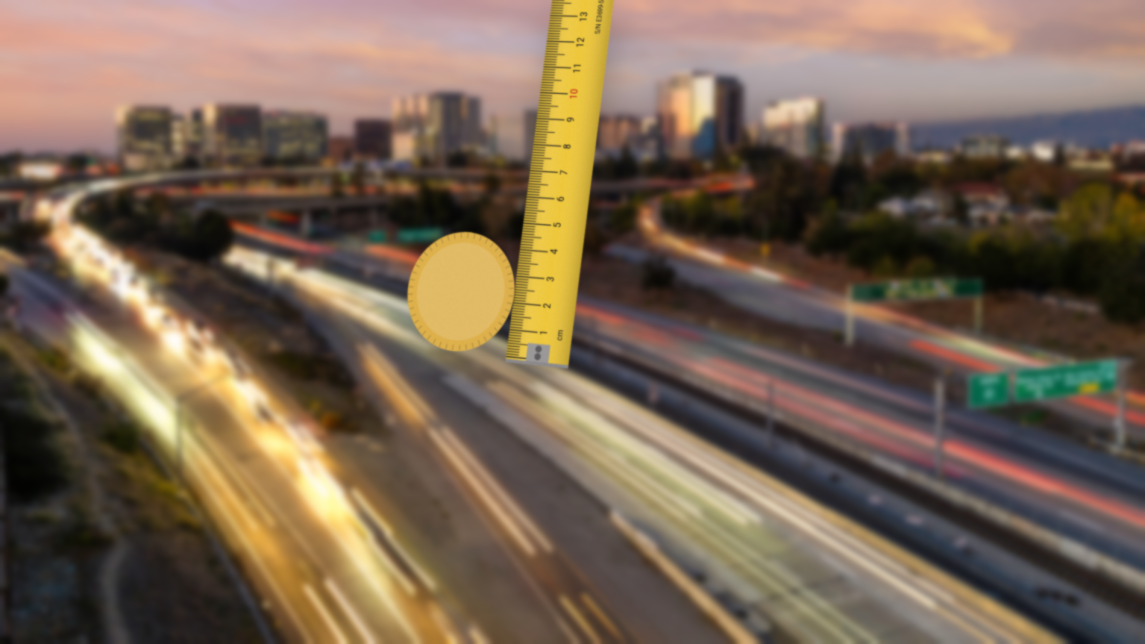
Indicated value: 4.5 cm
